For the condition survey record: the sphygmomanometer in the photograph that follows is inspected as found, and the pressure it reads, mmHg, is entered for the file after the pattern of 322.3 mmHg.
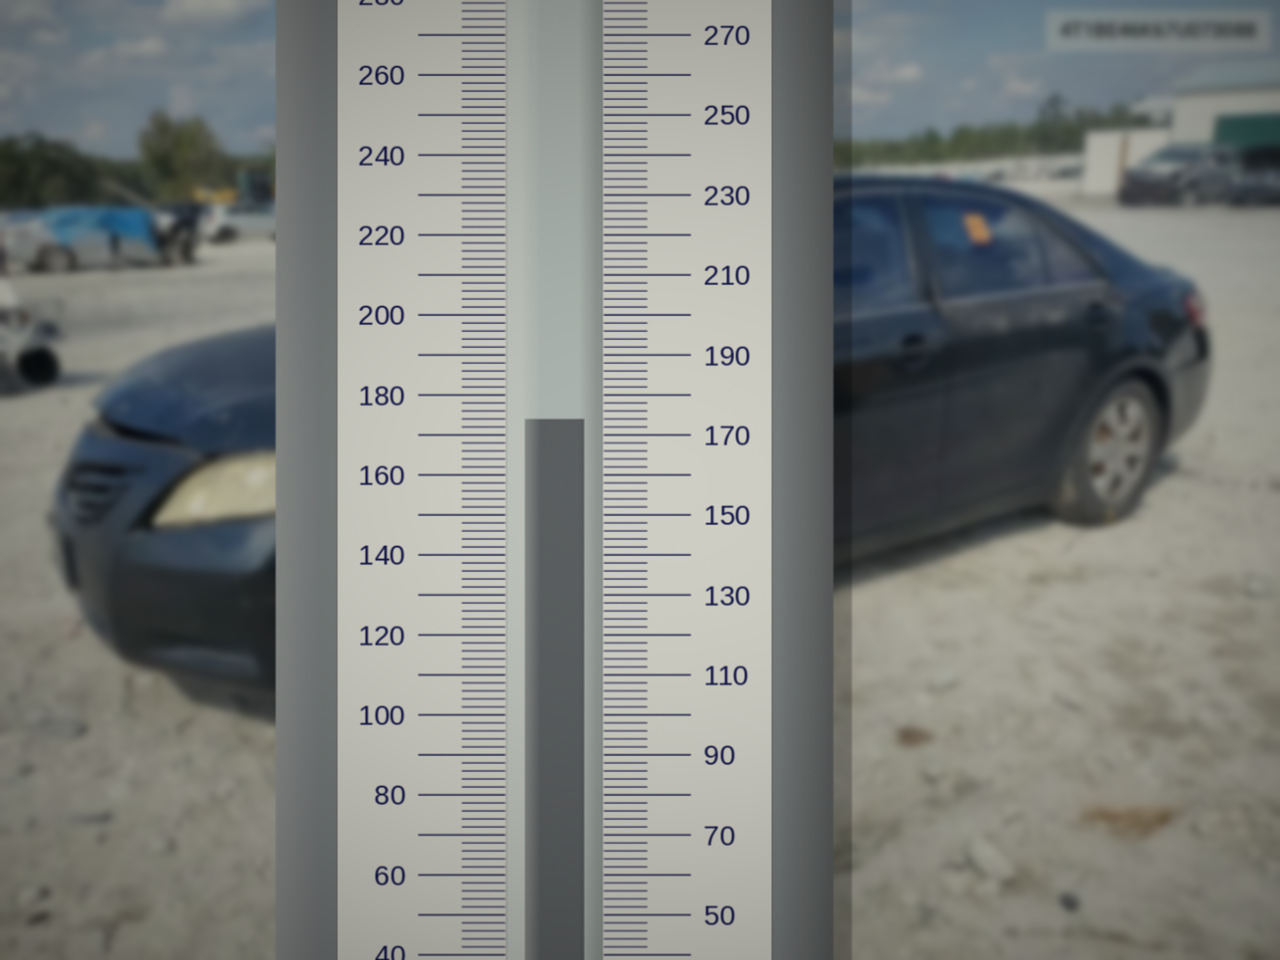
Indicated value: 174 mmHg
